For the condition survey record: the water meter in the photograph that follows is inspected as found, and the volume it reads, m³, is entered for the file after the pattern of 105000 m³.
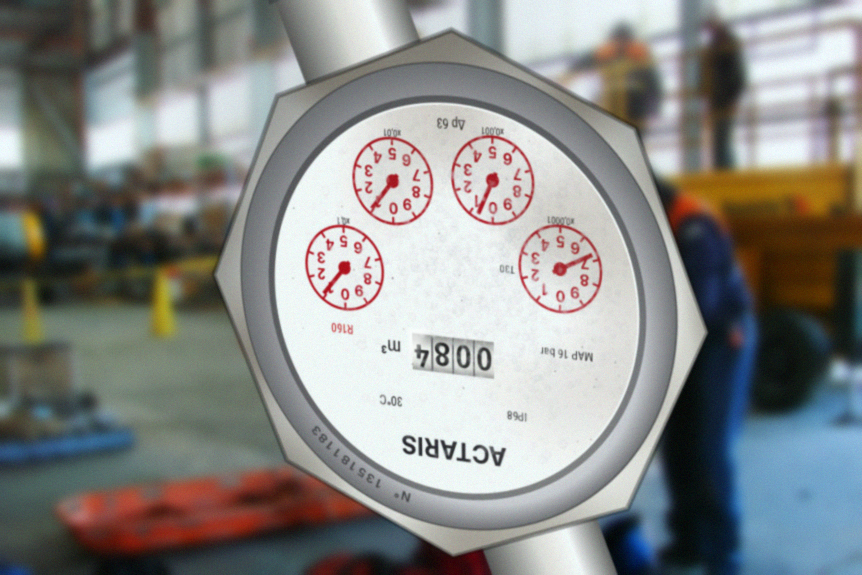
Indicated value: 84.1106 m³
